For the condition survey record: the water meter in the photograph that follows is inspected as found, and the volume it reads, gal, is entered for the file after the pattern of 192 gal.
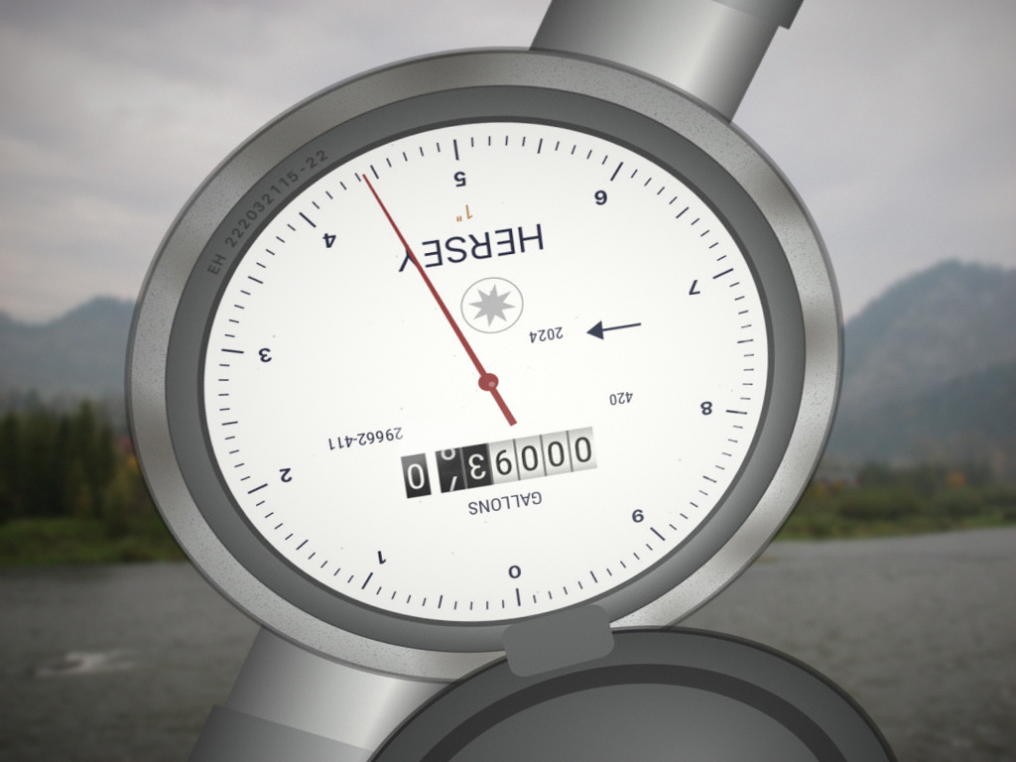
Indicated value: 9374.4 gal
